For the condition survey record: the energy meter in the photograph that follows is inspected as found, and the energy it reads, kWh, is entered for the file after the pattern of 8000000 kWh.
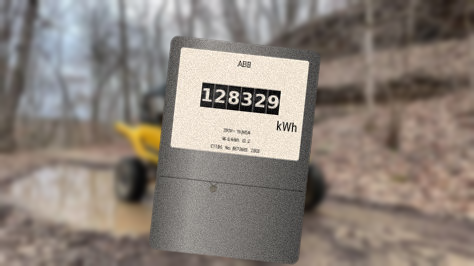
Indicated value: 128329 kWh
